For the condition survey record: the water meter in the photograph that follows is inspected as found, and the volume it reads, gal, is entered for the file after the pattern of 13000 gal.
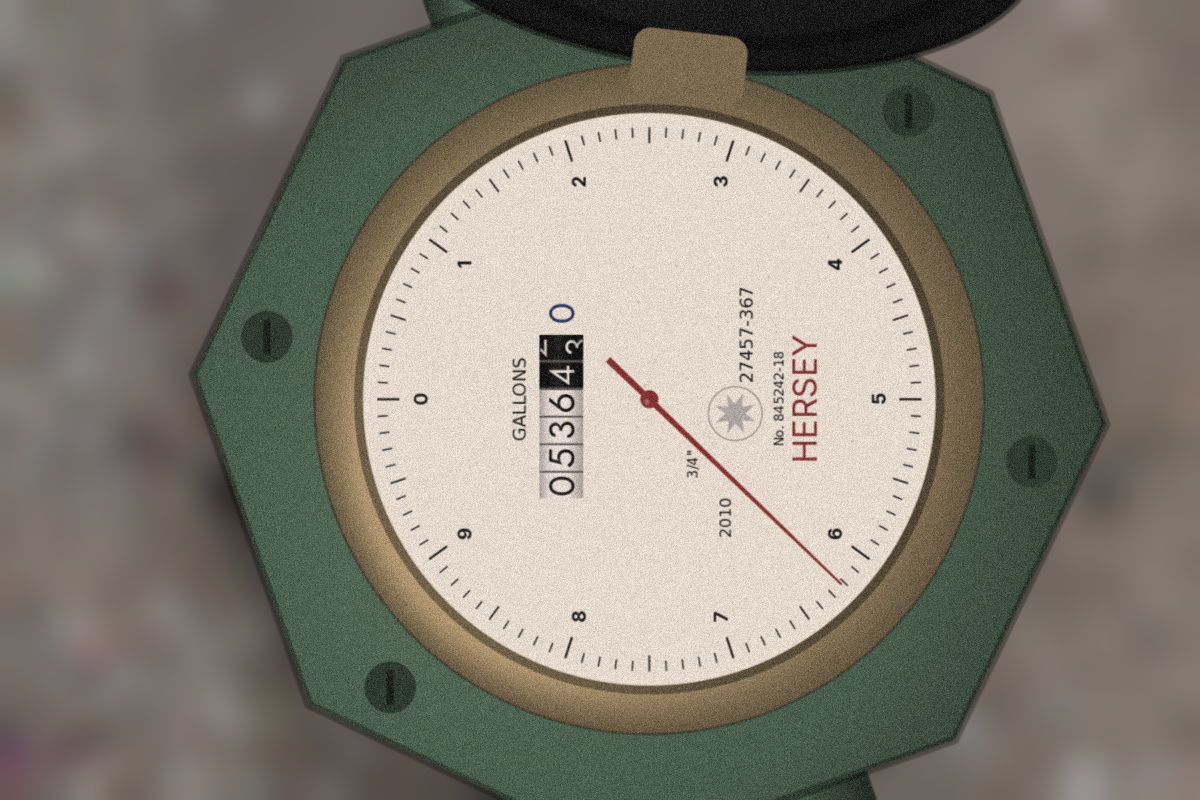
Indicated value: 536426.2 gal
